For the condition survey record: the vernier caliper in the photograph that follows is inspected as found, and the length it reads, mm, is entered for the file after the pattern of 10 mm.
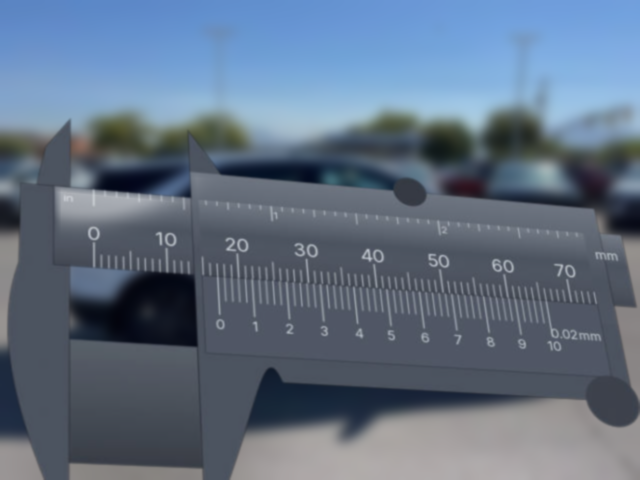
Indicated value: 17.0 mm
